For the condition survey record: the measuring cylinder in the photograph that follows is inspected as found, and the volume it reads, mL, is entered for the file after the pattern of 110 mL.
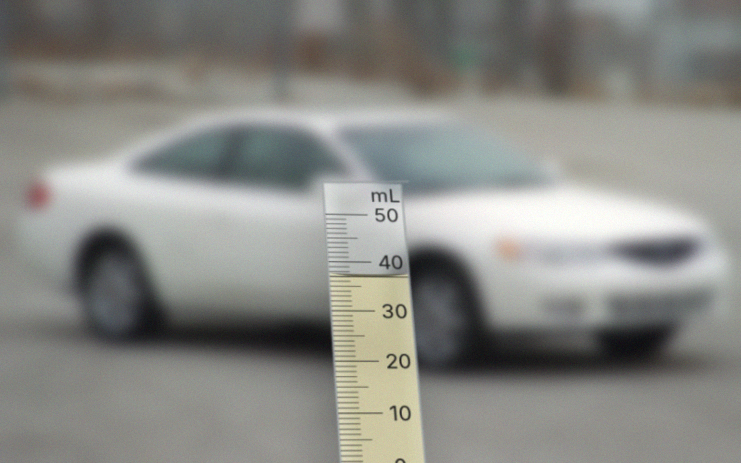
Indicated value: 37 mL
